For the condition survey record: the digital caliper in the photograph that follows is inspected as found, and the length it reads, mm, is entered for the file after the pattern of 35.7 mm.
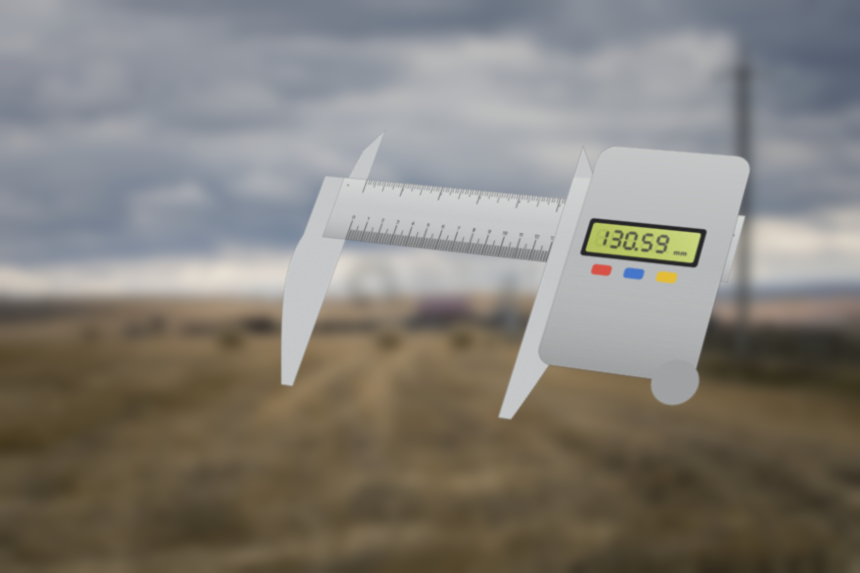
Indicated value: 130.59 mm
